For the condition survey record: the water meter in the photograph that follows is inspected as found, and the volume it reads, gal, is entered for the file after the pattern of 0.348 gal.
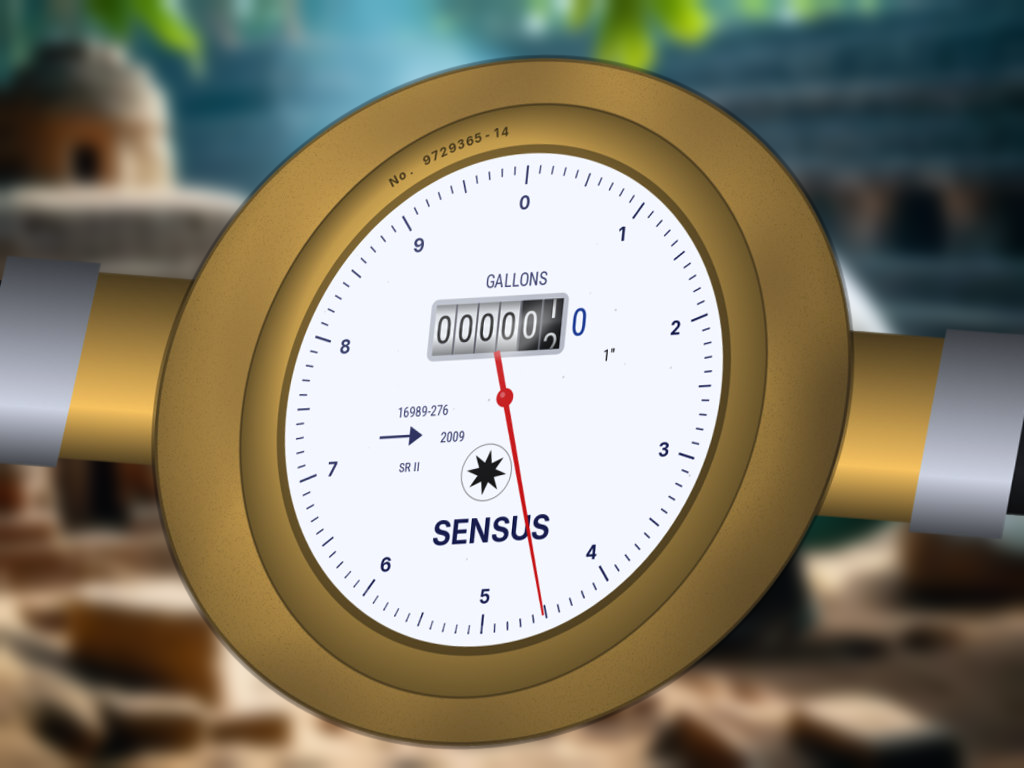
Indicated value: 14.5 gal
